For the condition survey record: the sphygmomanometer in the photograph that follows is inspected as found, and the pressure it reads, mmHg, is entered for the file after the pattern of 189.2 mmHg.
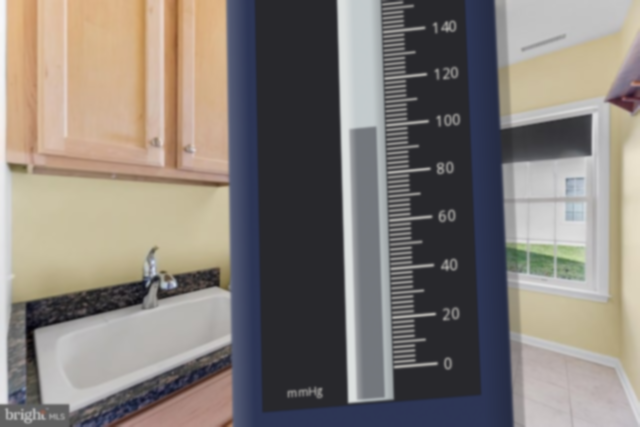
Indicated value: 100 mmHg
